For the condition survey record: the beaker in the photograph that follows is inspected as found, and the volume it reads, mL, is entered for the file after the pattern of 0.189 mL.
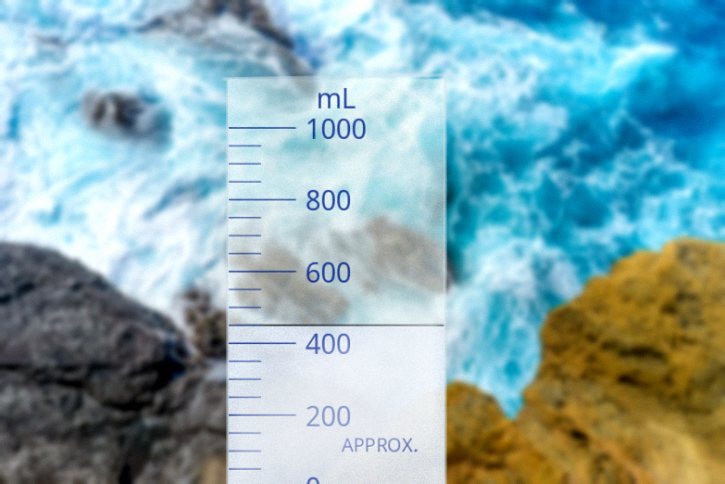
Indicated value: 450 mL
